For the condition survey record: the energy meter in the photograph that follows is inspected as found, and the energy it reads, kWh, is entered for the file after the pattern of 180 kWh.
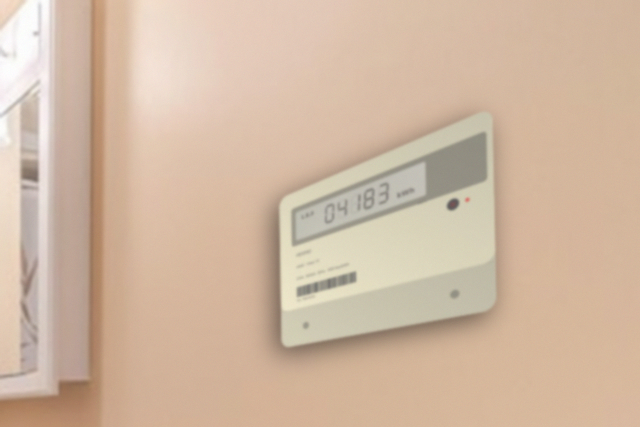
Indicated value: 4183 kWh
